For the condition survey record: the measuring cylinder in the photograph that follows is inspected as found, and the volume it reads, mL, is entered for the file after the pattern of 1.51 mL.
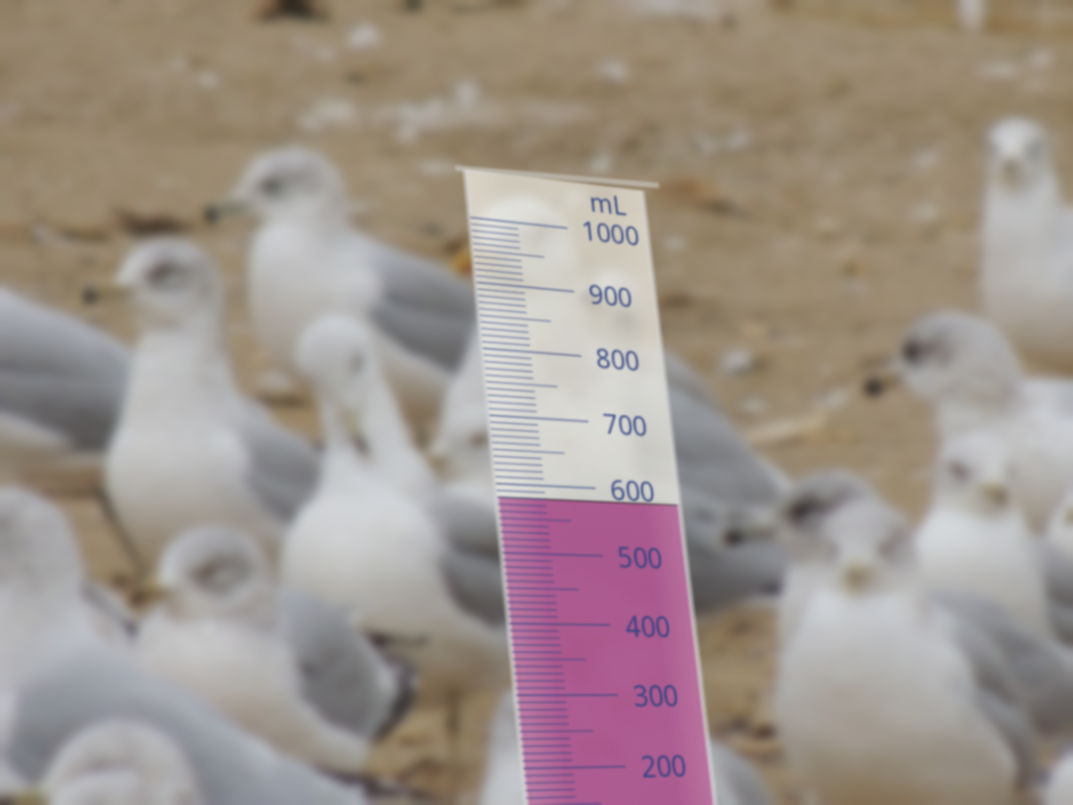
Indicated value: 580 mL
